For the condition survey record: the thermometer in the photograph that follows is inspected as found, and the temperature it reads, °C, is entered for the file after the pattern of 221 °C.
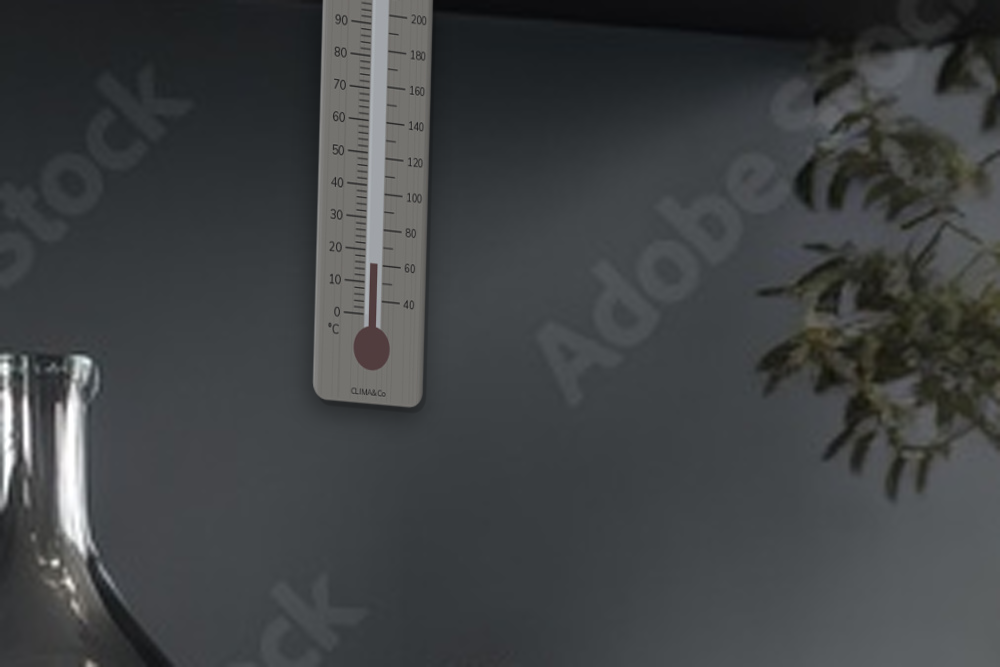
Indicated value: 16 °C
